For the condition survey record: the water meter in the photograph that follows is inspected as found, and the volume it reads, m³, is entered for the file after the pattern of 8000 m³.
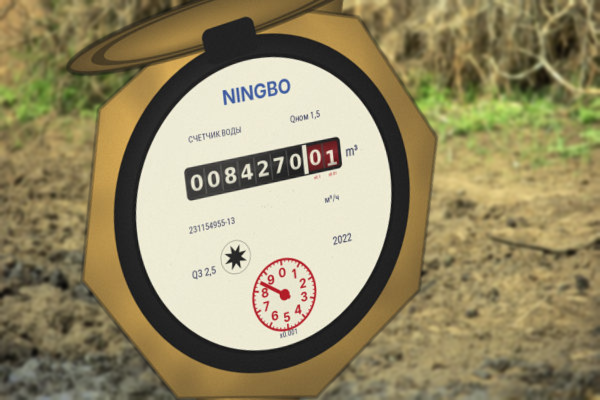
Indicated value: 84270.008 m³
